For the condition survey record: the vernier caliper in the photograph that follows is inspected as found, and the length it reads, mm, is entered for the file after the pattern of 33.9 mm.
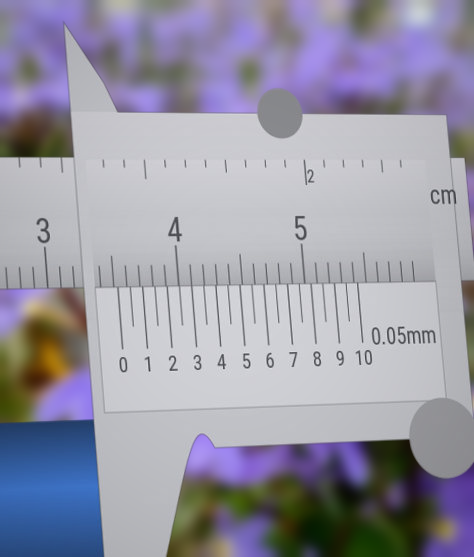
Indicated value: 35.3 mm
